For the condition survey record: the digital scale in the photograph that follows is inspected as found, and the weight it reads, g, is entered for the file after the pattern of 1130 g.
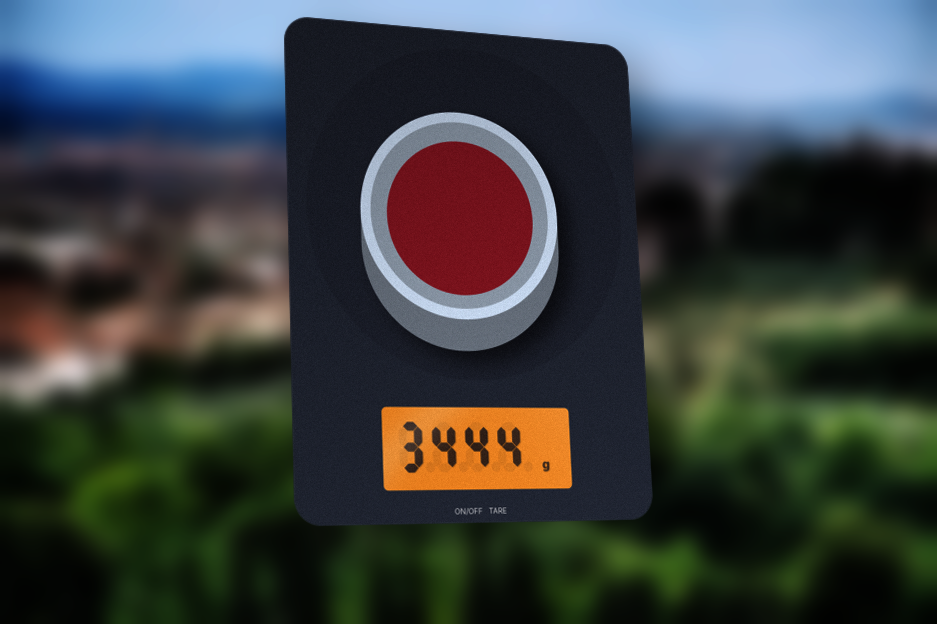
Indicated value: 3444 g
